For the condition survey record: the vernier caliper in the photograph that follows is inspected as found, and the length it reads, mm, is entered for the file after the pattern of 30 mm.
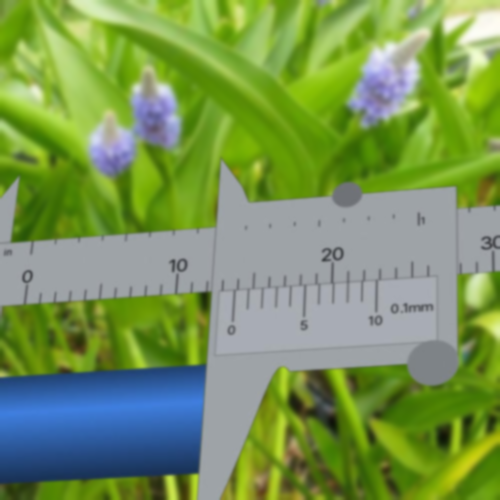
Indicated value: 13.8 mm
